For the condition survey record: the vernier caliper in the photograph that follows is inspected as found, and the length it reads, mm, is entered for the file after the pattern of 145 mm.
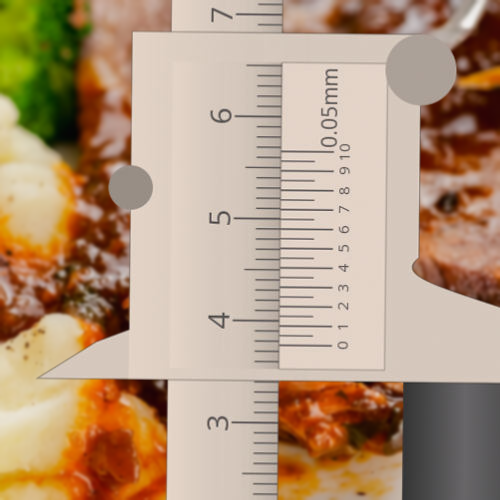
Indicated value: 37.6 mm
